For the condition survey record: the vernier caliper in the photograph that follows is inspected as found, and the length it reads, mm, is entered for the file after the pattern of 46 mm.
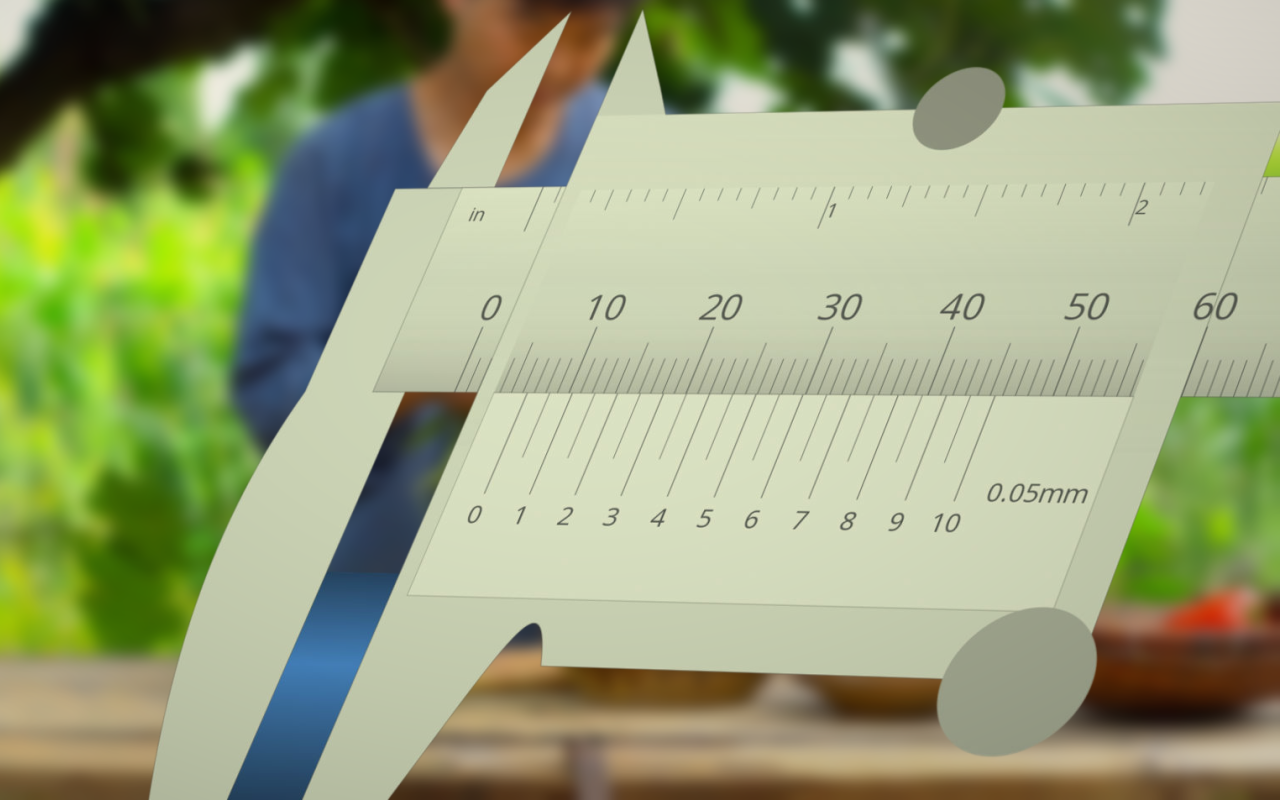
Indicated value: 6.4 mm
